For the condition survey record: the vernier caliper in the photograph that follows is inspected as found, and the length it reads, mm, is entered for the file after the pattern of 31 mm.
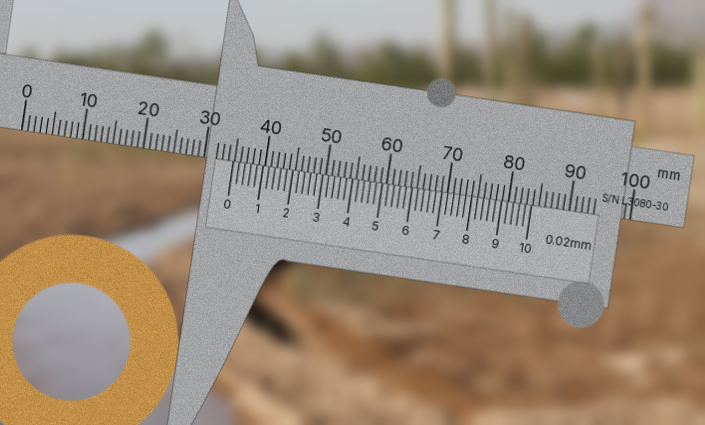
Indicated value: 34.8 mm
